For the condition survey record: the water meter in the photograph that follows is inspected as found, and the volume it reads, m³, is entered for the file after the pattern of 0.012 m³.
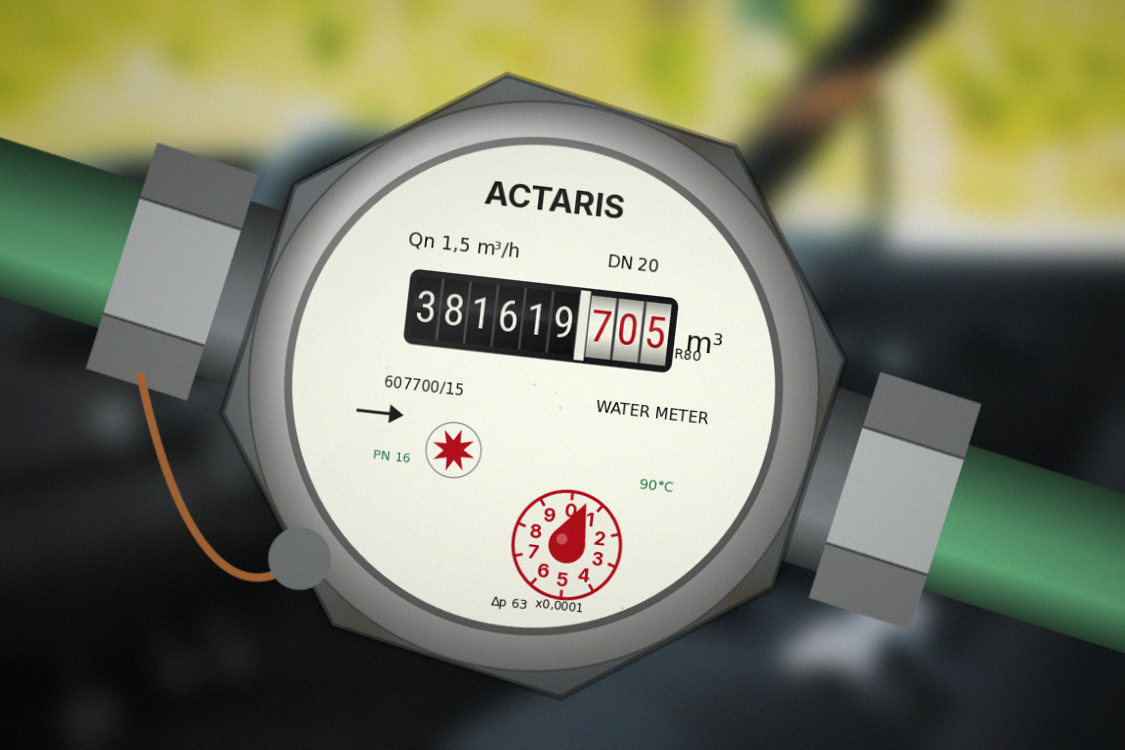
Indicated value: 381619.7050 m³
